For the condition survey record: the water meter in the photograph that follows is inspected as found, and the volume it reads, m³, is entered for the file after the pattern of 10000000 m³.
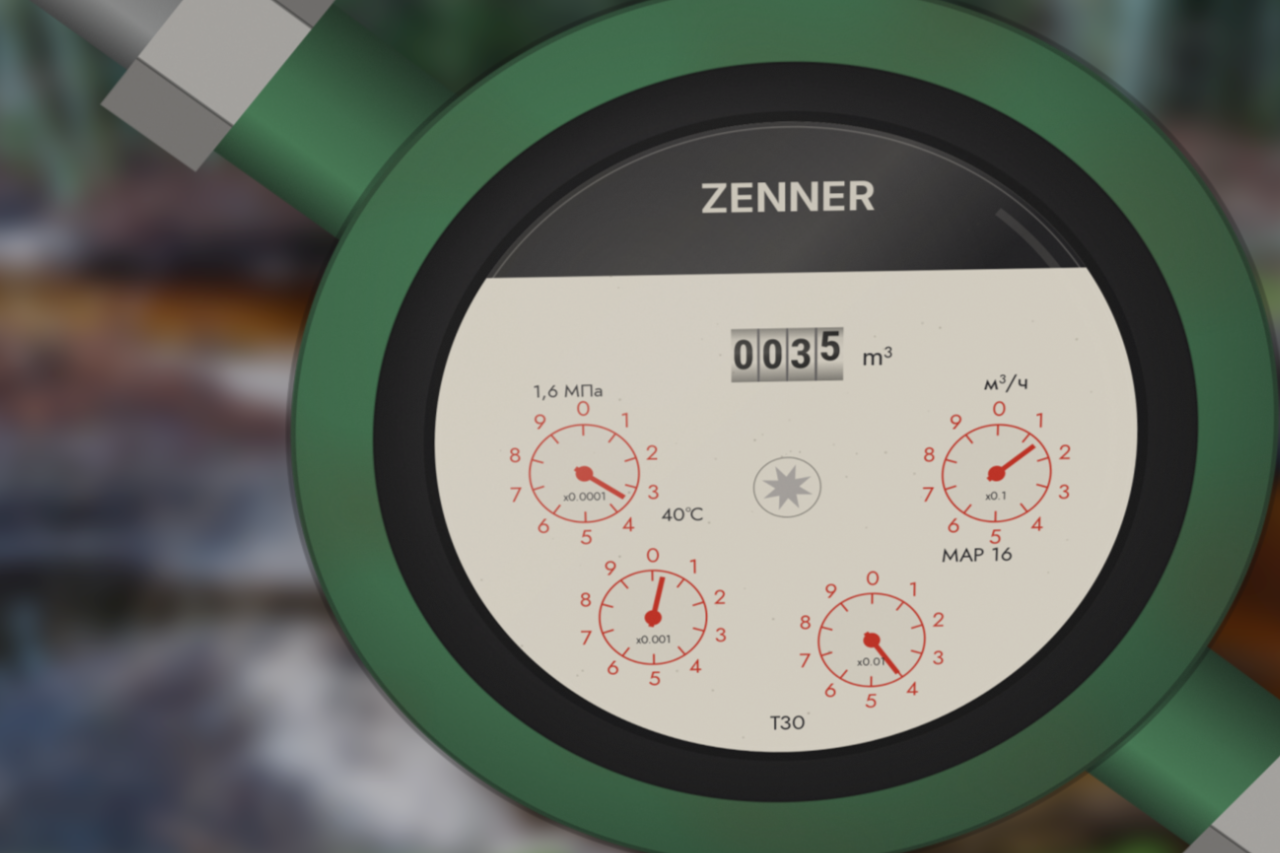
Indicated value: 35.1403 m³
